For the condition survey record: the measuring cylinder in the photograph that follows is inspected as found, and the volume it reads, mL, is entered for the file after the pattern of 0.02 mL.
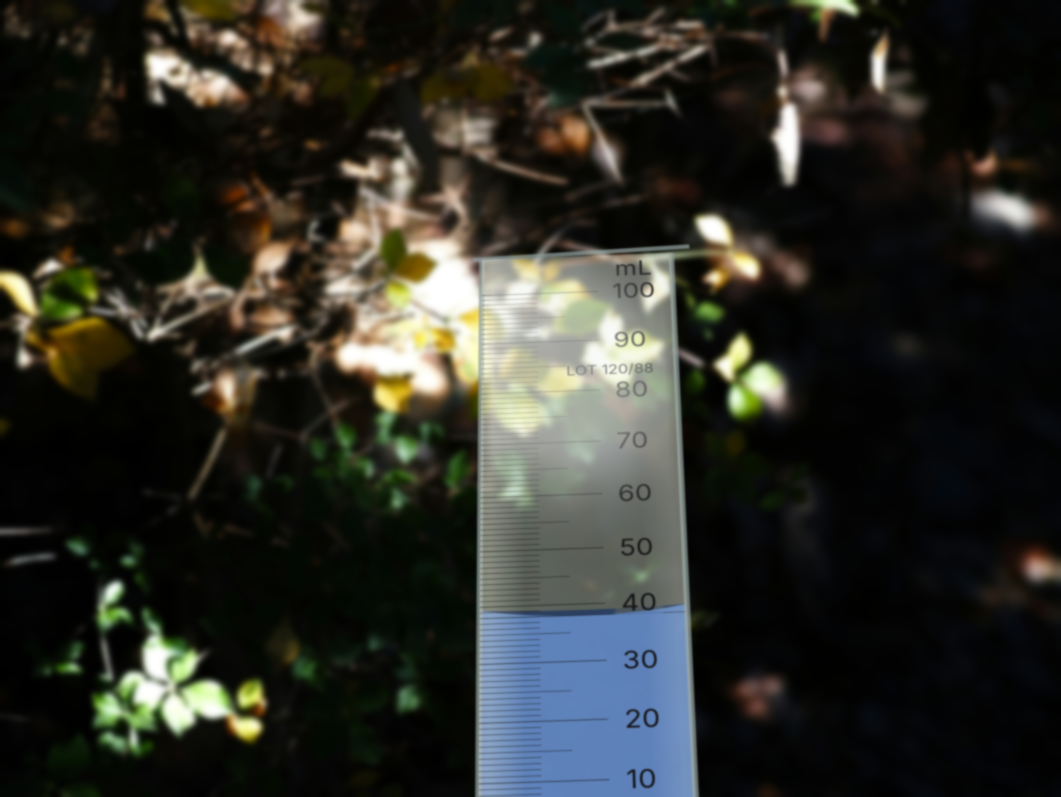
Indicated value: 38 mL
